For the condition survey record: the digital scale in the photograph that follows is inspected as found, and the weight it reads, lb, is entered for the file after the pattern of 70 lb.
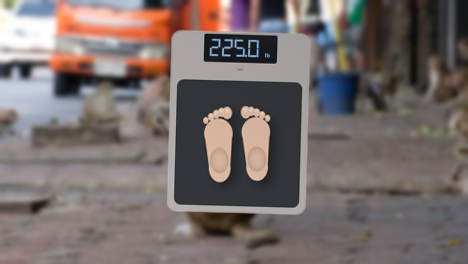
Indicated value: 225.0 lb
